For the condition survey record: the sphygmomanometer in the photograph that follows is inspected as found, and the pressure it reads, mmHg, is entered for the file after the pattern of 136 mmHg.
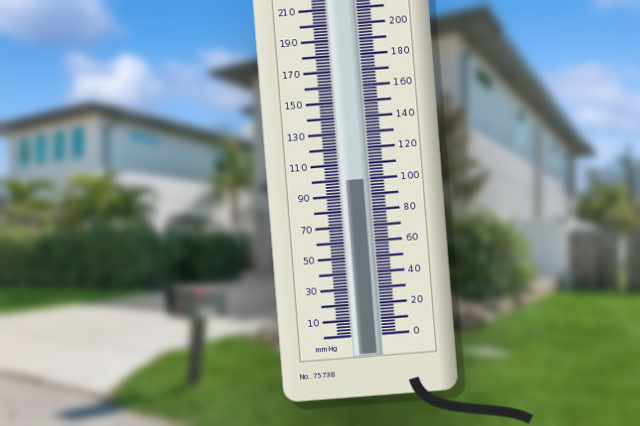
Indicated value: 100 mmHg
